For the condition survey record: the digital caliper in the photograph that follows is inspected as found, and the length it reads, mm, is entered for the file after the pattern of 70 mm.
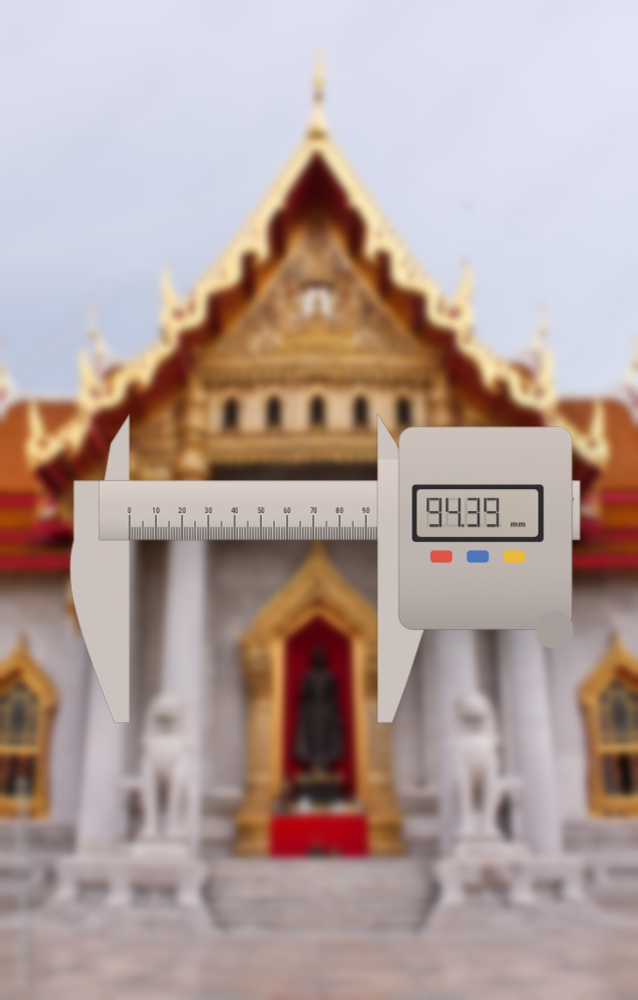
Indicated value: 94.39 mm
